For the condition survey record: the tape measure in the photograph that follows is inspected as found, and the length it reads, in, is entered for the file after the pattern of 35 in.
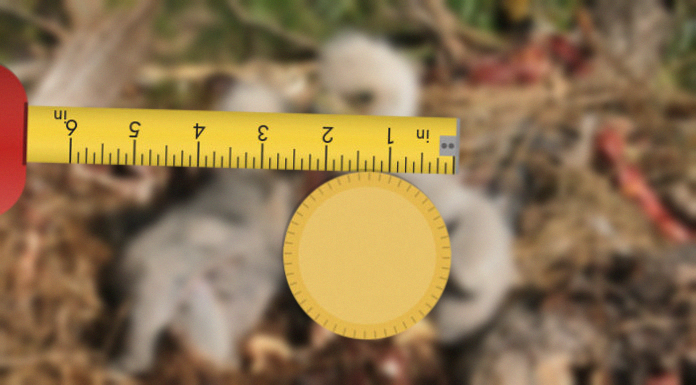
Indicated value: 2.625 in
